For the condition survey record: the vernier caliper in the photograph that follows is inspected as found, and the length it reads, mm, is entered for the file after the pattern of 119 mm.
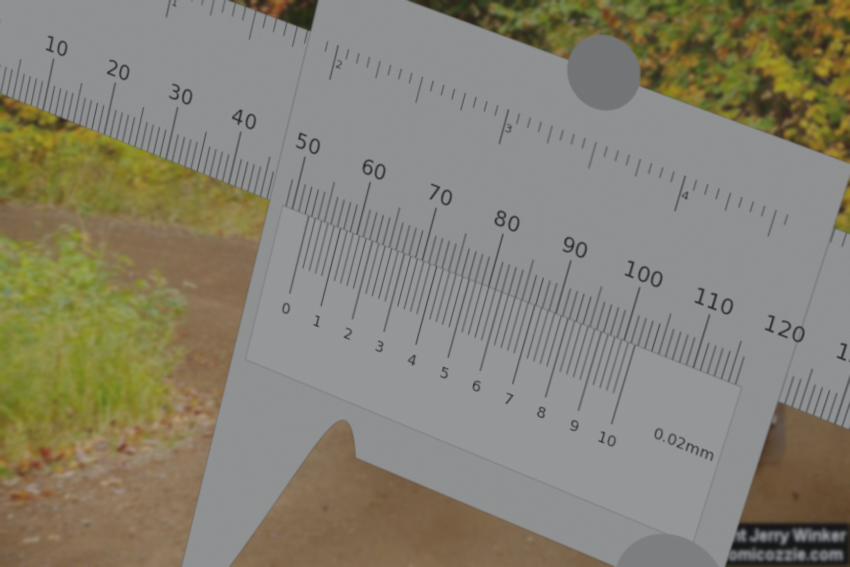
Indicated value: 52.6 mm
